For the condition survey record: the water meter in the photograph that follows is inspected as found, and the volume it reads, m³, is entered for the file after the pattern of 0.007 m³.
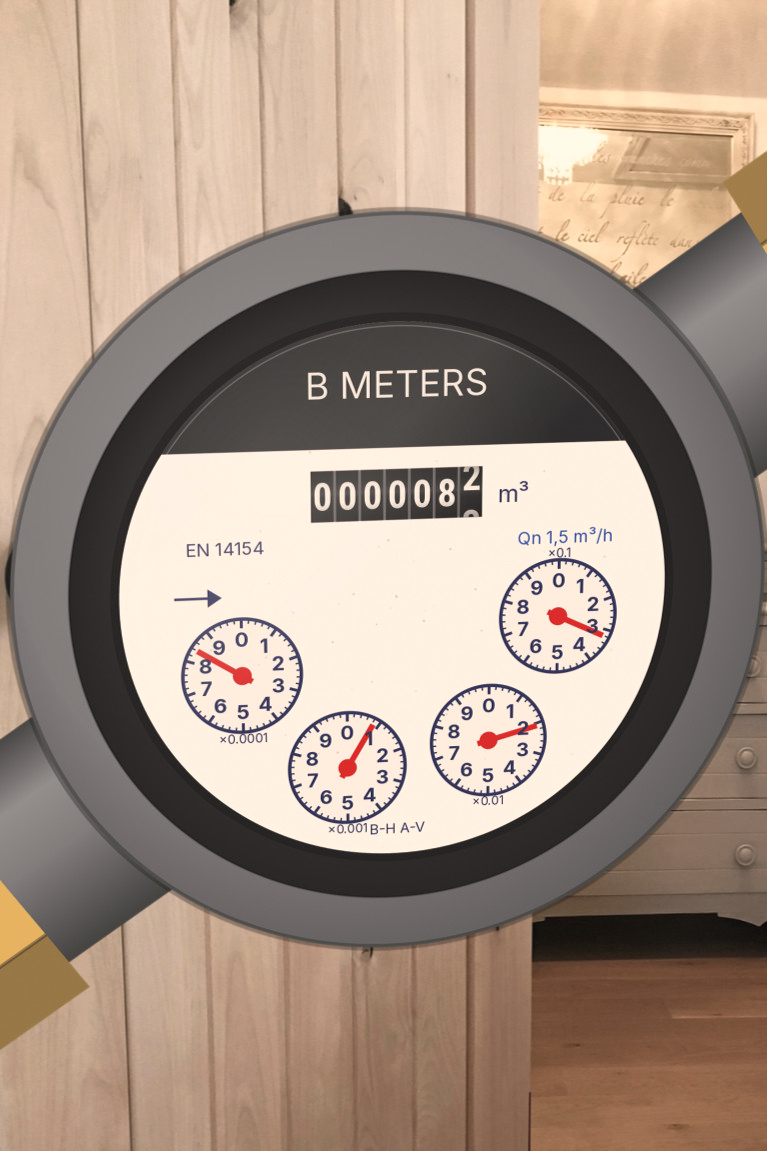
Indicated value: 82.3208 m³
